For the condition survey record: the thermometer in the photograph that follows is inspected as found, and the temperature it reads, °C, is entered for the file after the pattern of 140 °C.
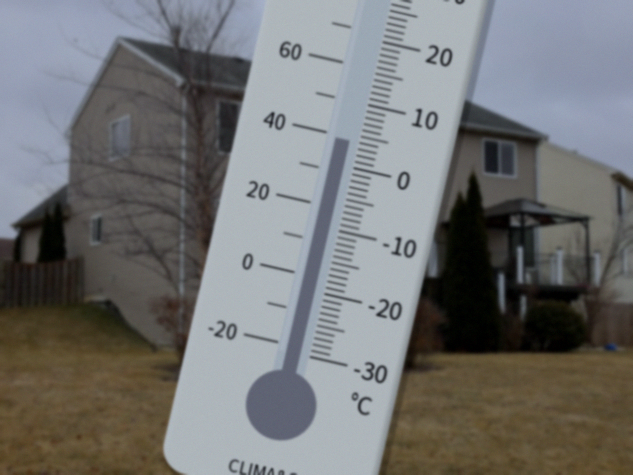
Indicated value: 4 °C
